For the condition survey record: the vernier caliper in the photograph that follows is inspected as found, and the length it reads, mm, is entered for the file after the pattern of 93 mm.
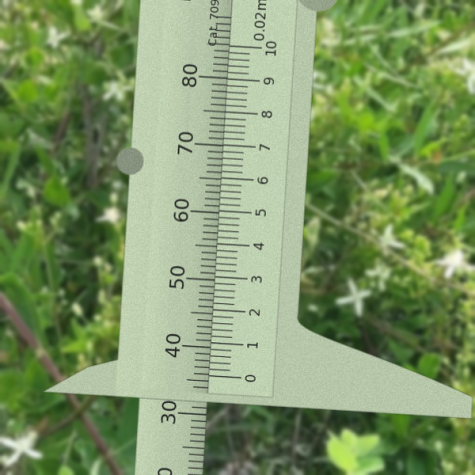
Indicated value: 35.8 mm
